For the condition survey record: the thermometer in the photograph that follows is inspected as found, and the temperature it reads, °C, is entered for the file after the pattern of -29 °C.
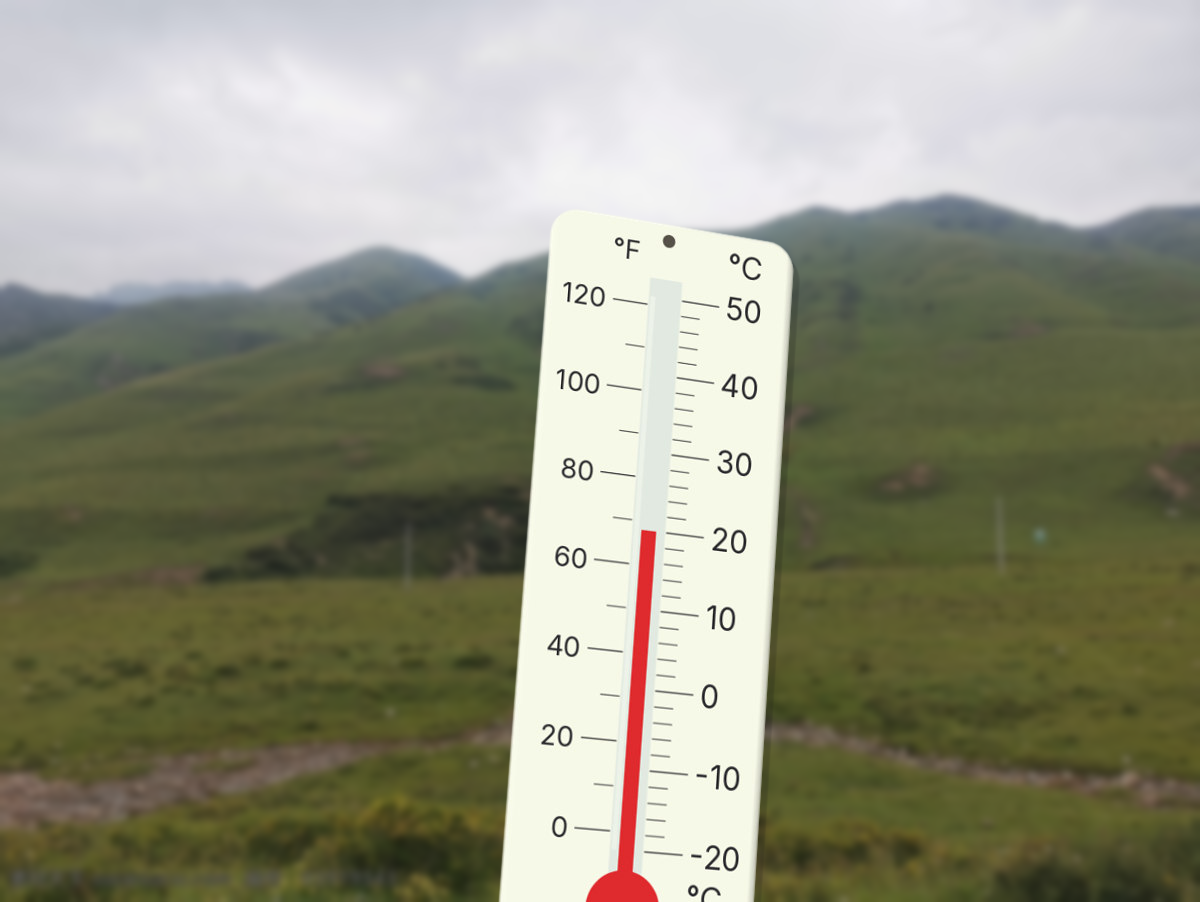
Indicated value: 20 °C
